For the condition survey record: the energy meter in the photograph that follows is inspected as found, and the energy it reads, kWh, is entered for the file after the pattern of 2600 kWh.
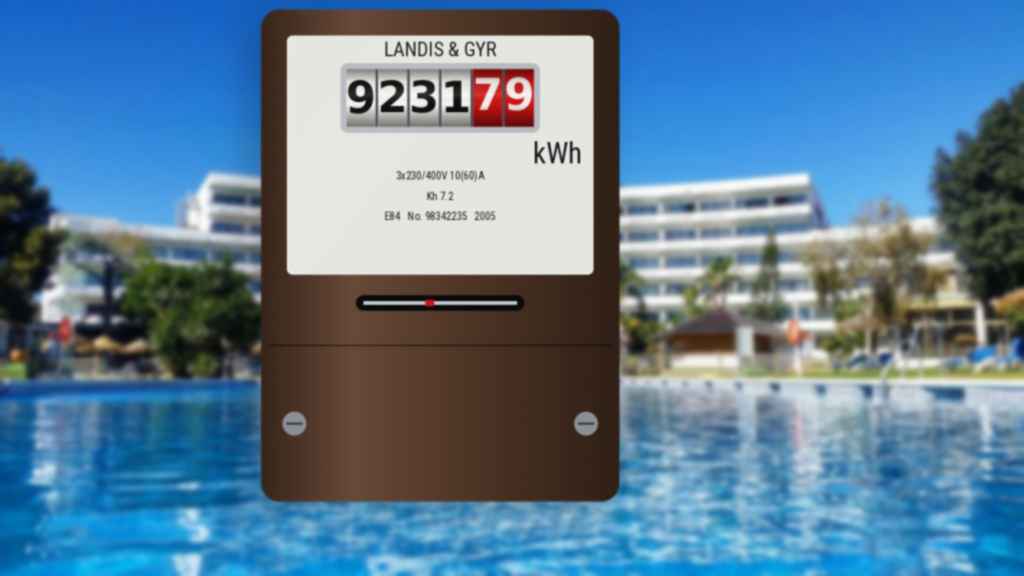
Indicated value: 9231.79 kWh
